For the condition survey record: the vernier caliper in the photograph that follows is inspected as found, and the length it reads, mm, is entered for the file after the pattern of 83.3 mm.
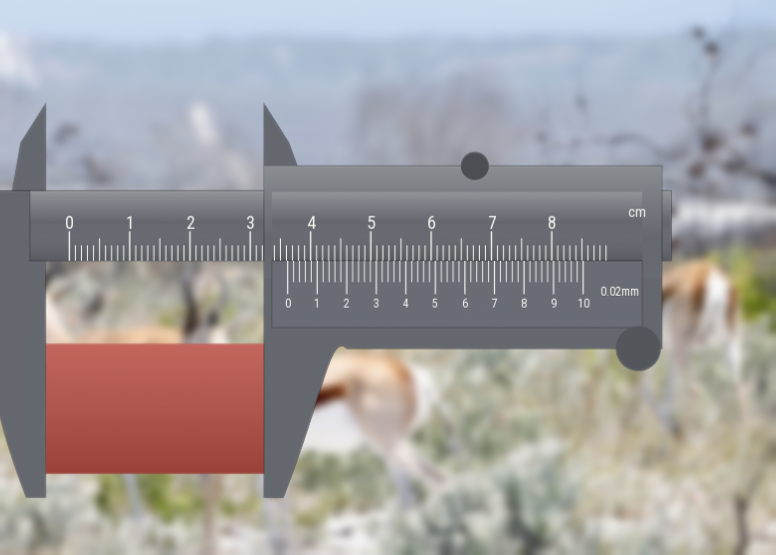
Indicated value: 36.2 mm
